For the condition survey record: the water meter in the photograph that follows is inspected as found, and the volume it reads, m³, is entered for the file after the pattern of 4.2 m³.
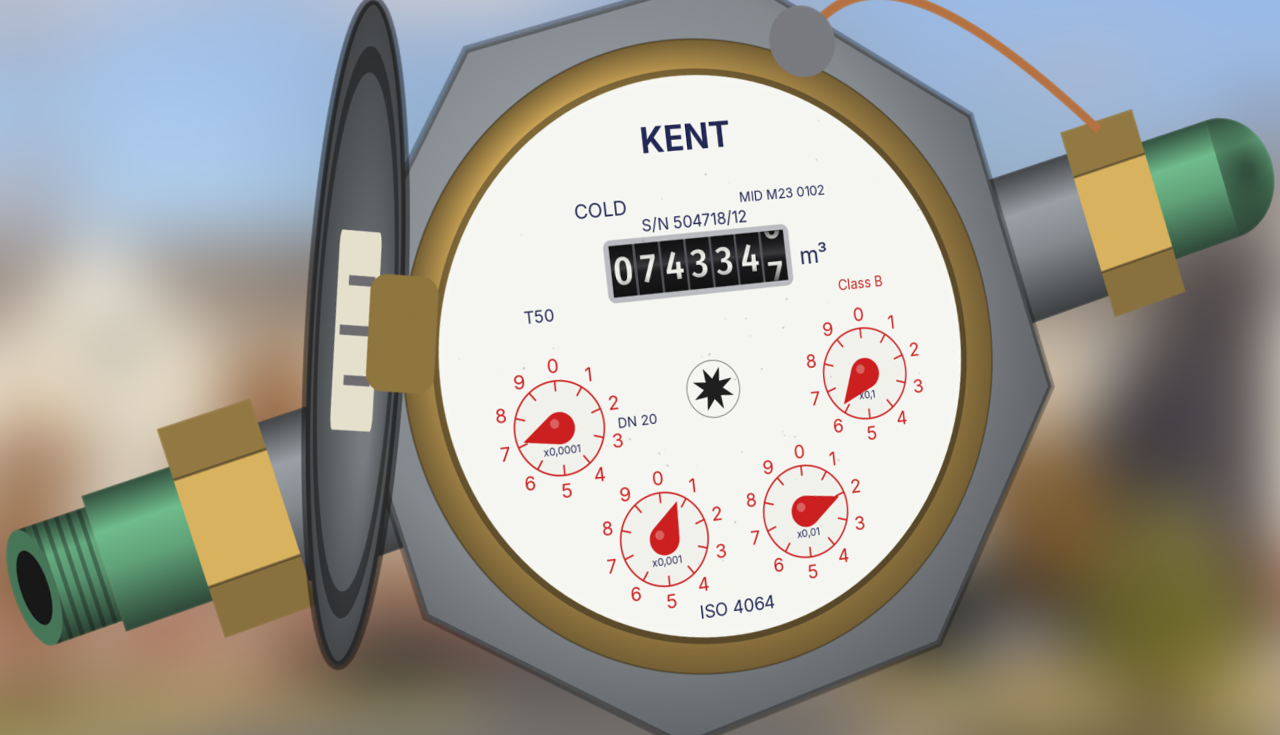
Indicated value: 743346.6207 m³
